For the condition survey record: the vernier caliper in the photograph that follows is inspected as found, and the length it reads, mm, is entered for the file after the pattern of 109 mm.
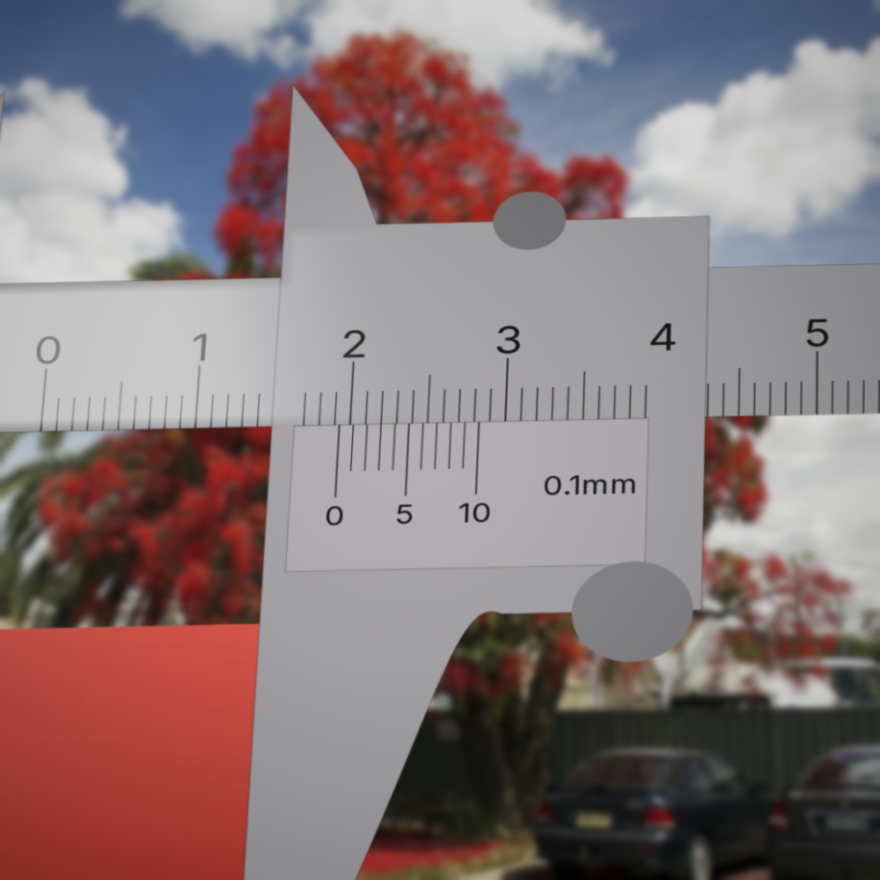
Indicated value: 19.3 mm
